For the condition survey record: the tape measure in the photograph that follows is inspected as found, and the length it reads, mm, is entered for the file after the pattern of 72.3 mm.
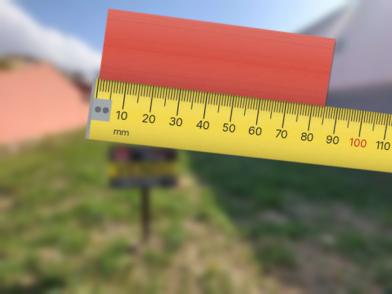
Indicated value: 85 mm
